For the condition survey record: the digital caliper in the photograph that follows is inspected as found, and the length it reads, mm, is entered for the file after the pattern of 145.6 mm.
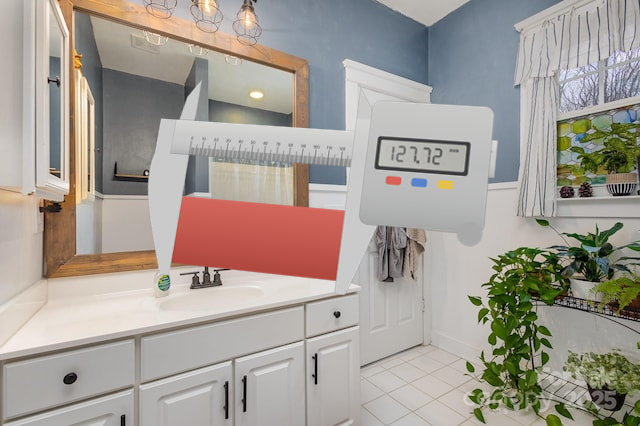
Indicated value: 127.72 mm
